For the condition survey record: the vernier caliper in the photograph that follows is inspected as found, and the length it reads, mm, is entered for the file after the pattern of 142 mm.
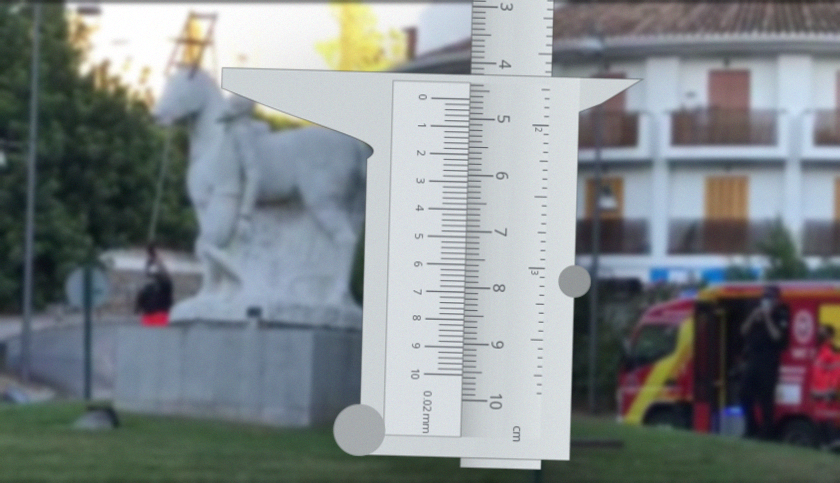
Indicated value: 46.5 mm
